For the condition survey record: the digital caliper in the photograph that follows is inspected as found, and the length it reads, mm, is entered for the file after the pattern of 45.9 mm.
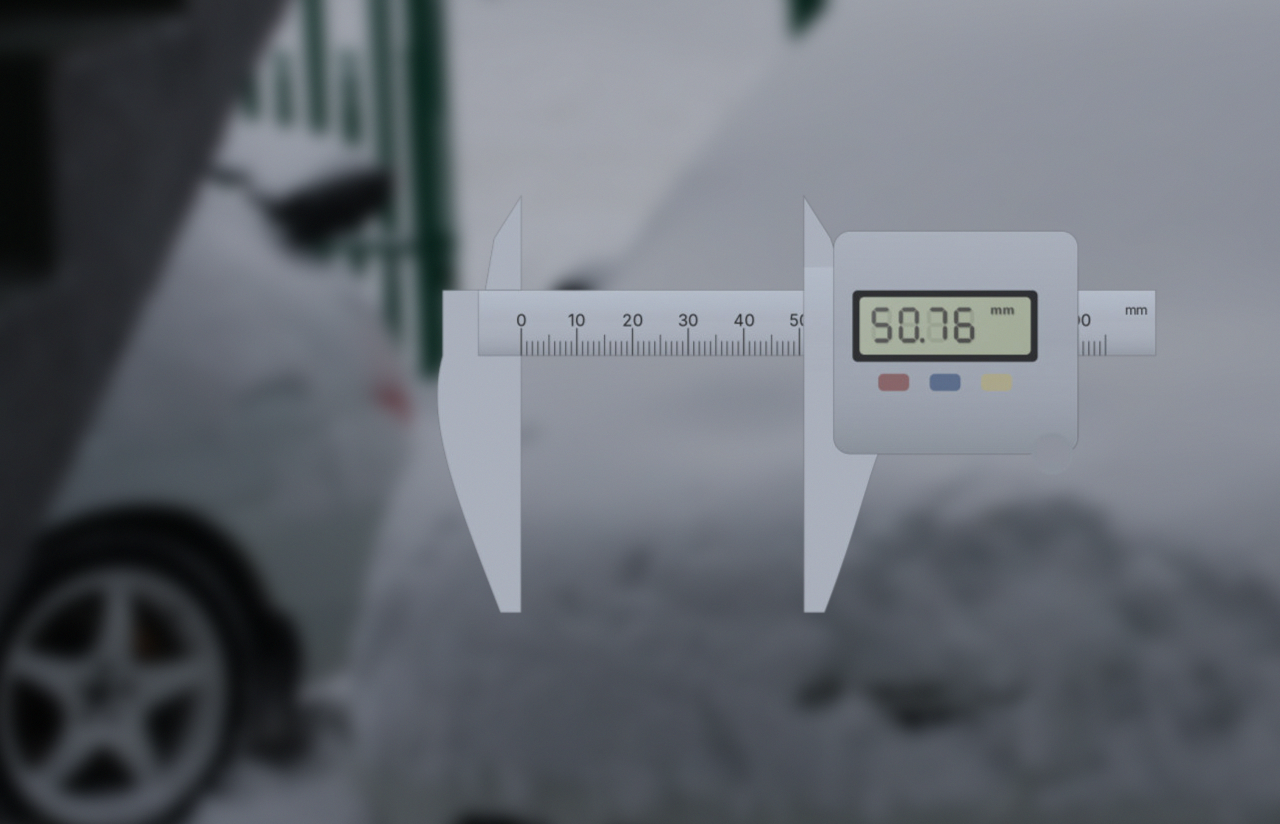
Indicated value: 50.76 mm
